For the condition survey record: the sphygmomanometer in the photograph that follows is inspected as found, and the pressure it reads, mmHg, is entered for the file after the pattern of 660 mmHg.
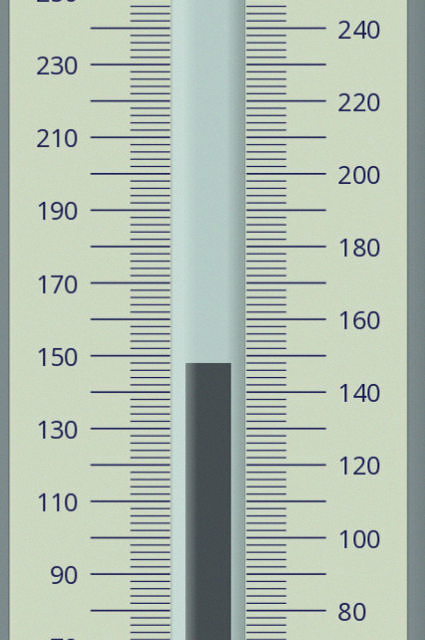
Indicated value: 148 mmHg
